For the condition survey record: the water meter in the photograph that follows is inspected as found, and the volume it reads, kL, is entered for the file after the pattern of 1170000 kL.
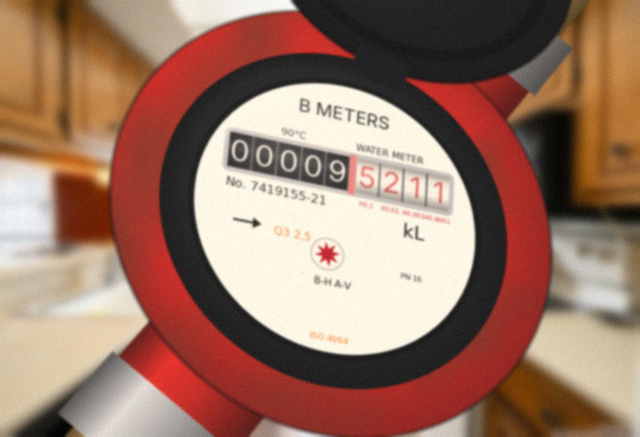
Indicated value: 9.5211 kL
